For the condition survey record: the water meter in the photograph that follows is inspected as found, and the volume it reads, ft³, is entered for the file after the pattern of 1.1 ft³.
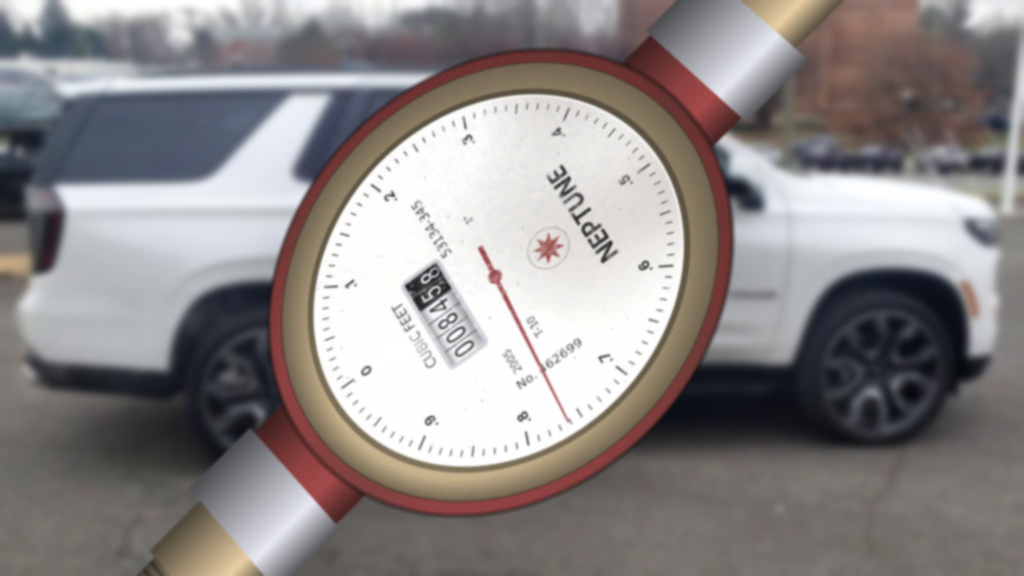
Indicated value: 8457.76 ft³
